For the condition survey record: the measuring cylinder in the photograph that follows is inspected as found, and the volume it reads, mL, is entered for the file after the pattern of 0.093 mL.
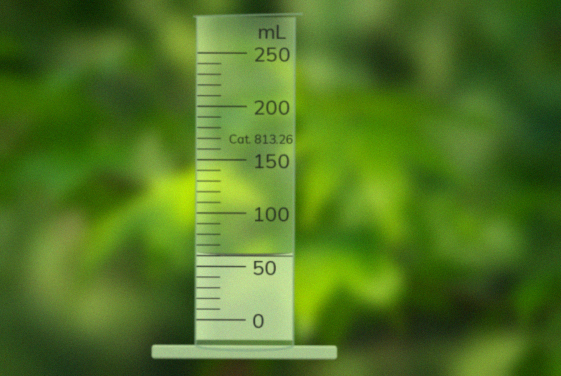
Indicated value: 60 mL
